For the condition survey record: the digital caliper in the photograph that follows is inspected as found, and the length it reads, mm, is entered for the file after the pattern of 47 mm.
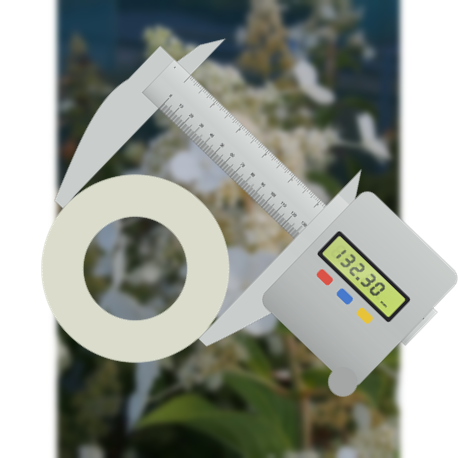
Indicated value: 132.30 mm
